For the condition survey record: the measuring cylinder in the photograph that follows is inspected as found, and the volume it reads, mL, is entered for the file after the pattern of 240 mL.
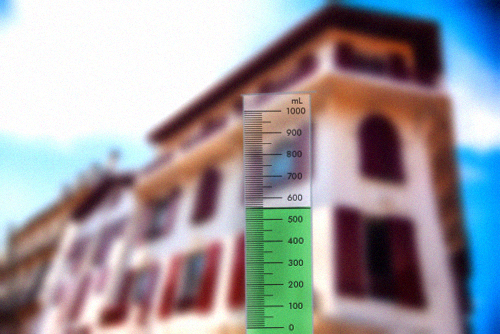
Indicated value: 550 mL
